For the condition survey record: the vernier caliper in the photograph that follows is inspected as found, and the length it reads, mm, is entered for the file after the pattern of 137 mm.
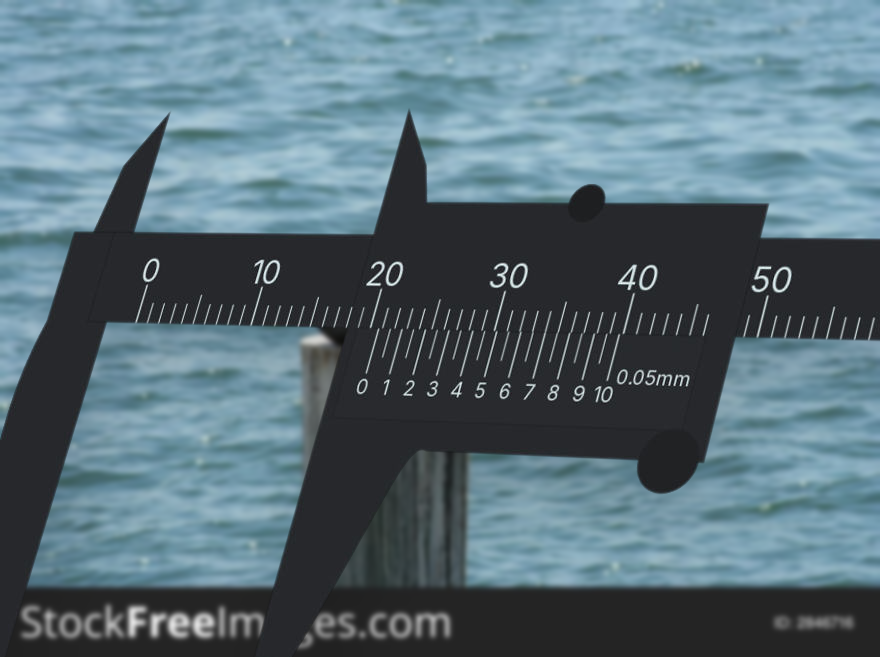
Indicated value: 20.7 mm
